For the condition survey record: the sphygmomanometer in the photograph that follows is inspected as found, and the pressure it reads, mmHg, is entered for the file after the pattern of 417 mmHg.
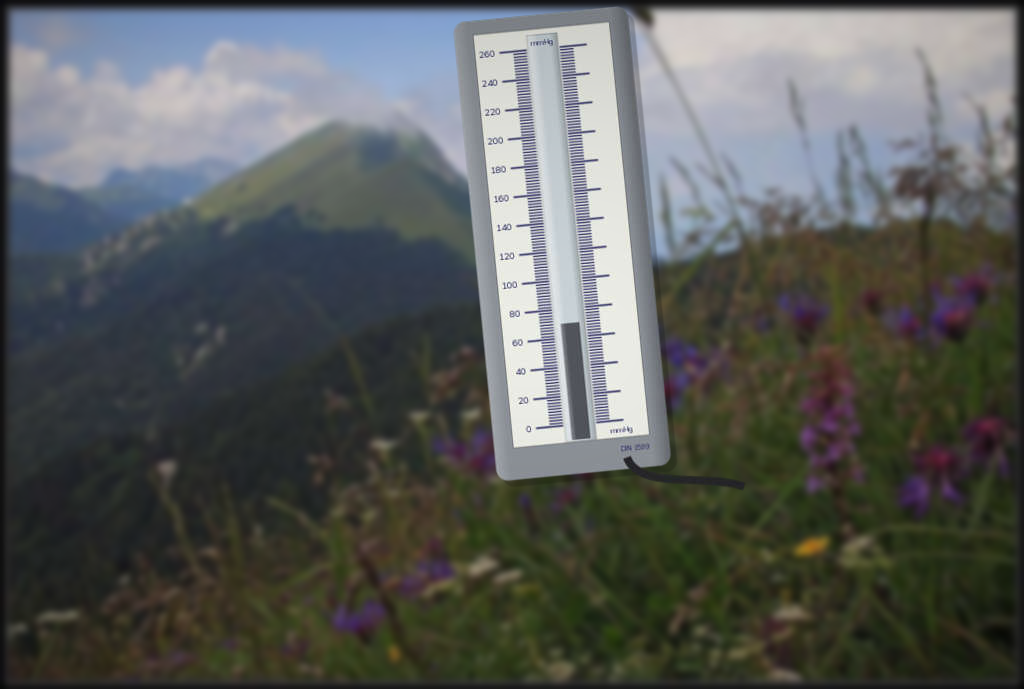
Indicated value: 70 mmHg
